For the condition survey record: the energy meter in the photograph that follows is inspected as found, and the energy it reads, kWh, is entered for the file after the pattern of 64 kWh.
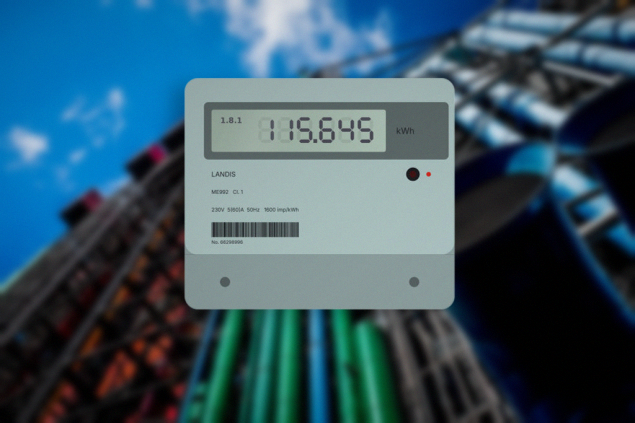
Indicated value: 115.645 kWh
